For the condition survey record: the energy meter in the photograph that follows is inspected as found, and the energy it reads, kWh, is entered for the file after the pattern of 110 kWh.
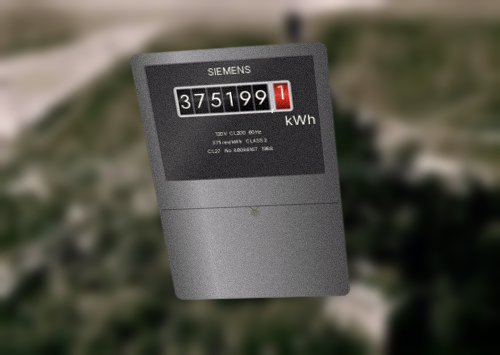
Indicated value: 375199.1 kWh
